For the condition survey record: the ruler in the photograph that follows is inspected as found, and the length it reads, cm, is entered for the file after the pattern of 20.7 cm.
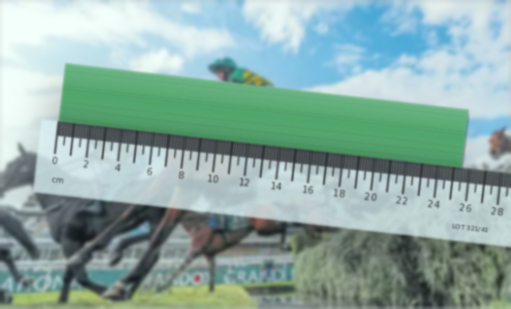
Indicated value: 25.5 cm
